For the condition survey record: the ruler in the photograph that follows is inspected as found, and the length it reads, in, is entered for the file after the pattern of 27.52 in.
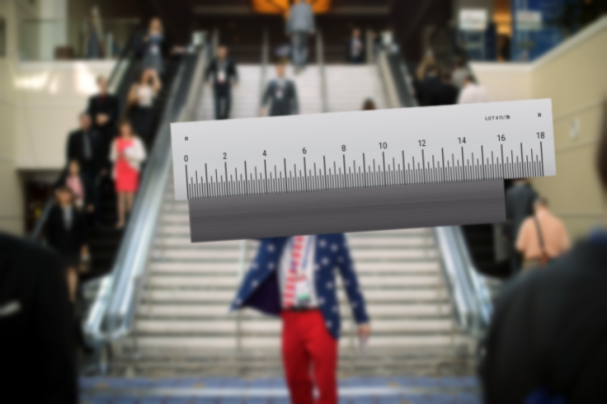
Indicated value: 16 in
